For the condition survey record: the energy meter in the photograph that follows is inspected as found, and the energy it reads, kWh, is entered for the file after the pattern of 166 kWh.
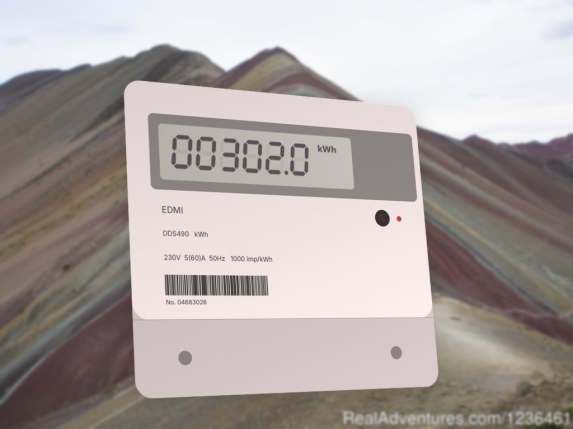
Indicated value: 302.0 kWh
